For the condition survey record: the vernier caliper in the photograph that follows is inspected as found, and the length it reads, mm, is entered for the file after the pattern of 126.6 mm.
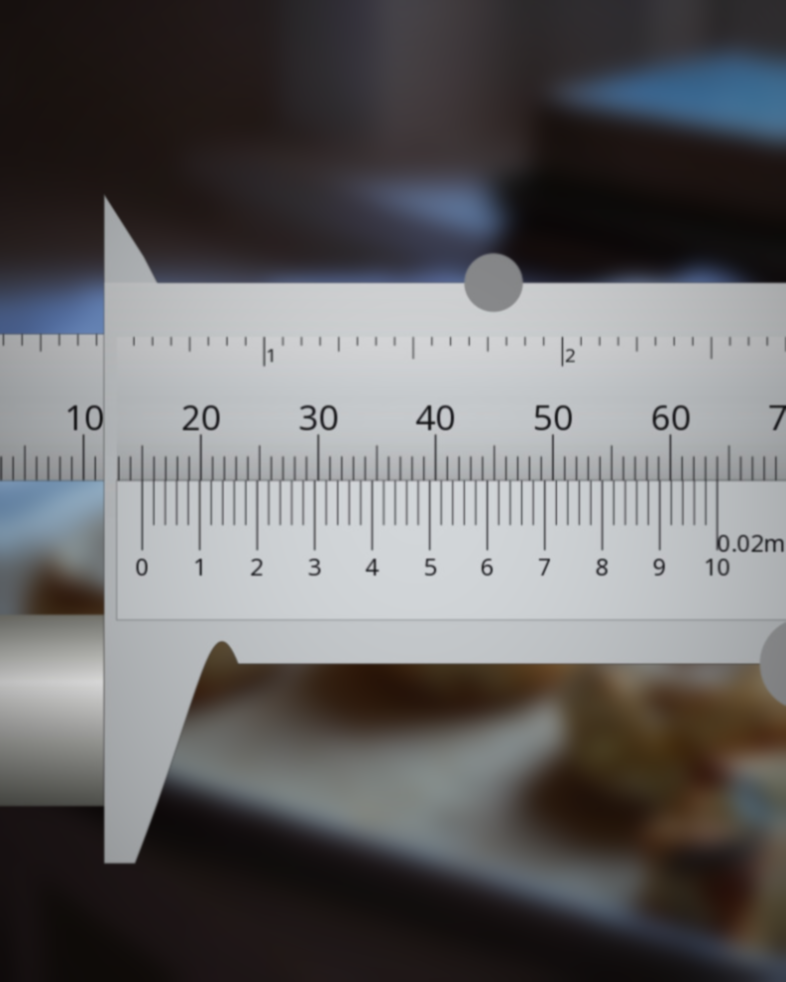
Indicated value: 15.0 mm
